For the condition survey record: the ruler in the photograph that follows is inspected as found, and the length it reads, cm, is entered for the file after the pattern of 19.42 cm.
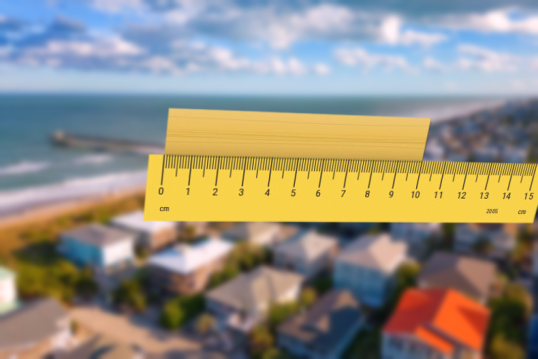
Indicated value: 10 cm
